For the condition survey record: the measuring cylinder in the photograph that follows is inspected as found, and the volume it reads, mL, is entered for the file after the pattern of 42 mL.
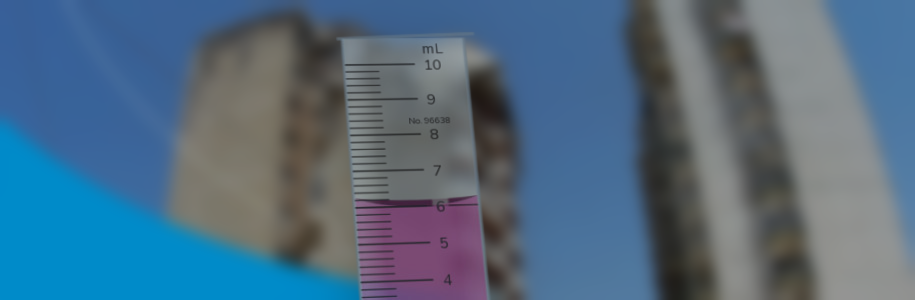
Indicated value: 6 mL
